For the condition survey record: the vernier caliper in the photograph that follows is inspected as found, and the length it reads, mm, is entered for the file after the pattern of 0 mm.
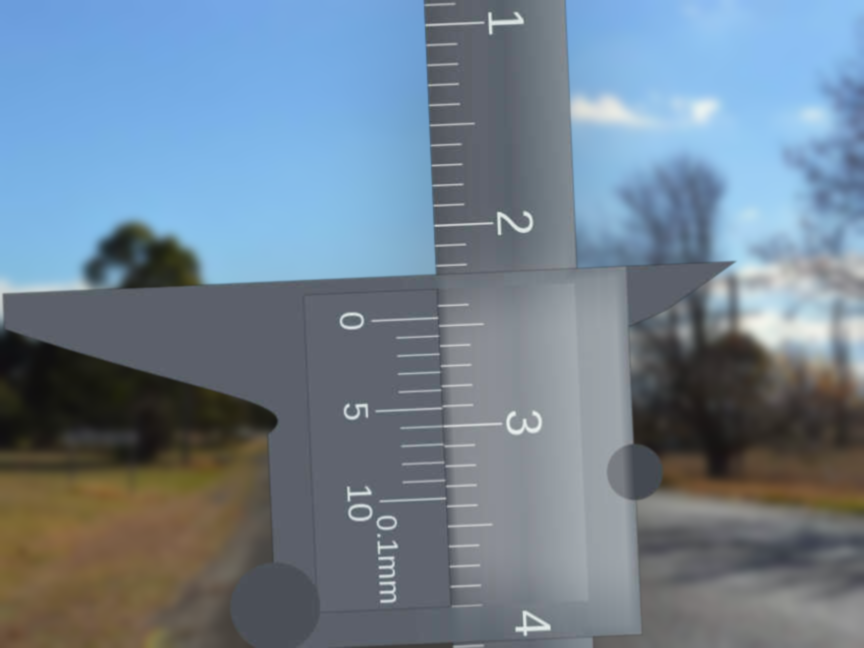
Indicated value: 24.6 mm
